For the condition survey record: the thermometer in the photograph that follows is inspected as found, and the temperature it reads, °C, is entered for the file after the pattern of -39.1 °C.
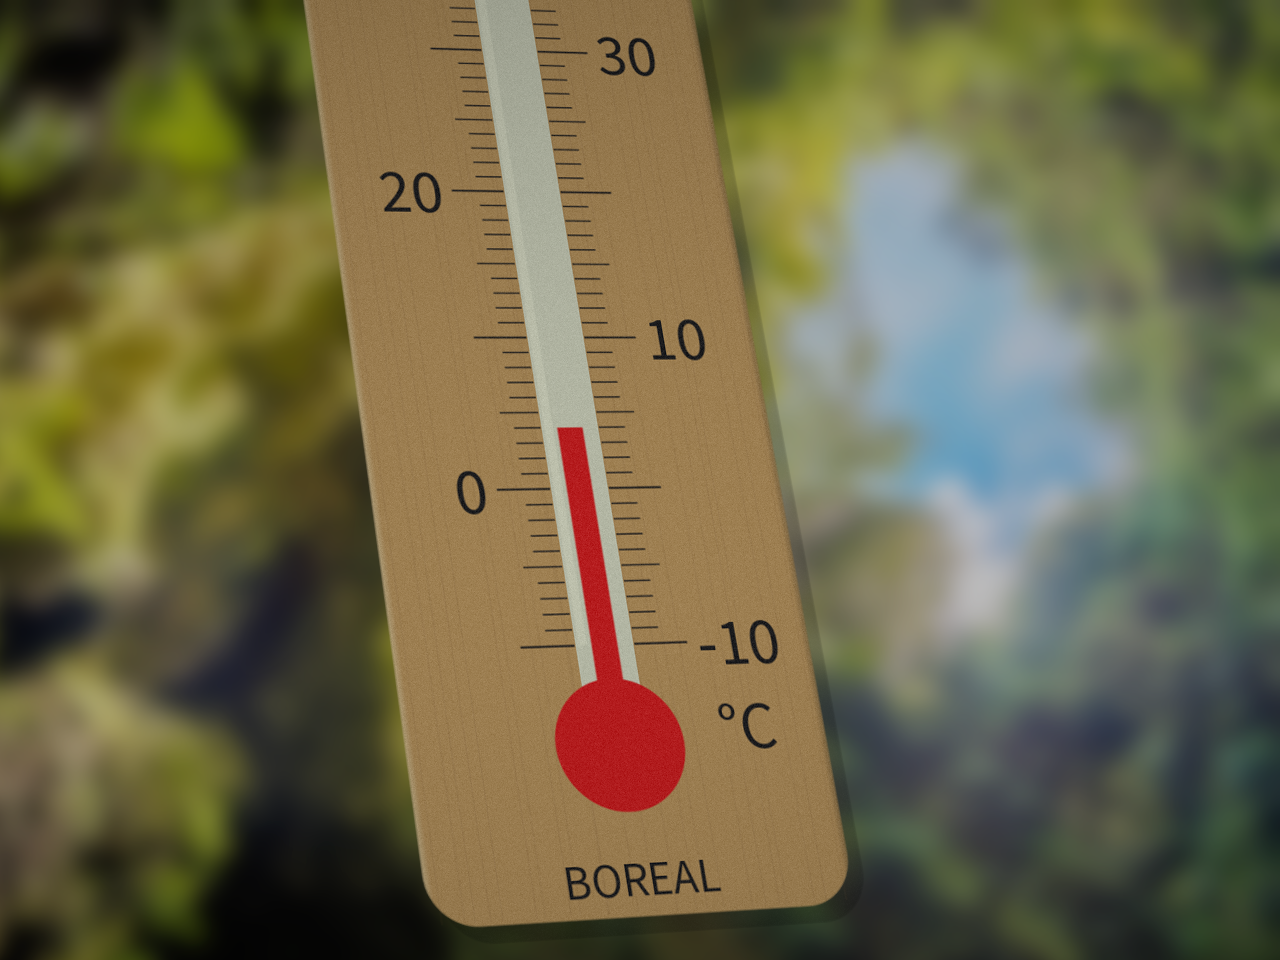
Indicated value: 4 °C
